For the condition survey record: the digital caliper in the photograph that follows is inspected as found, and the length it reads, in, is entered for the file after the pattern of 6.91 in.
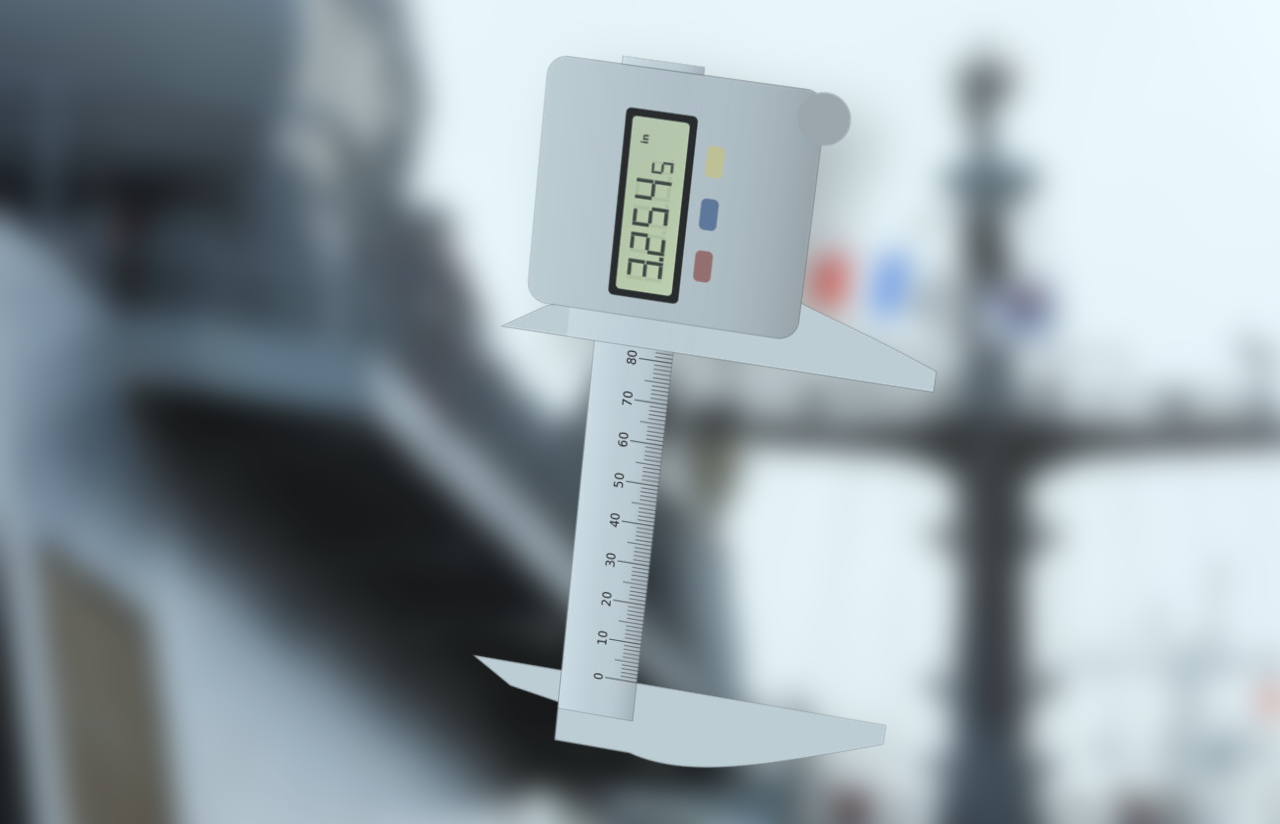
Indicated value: 3.2545 in
